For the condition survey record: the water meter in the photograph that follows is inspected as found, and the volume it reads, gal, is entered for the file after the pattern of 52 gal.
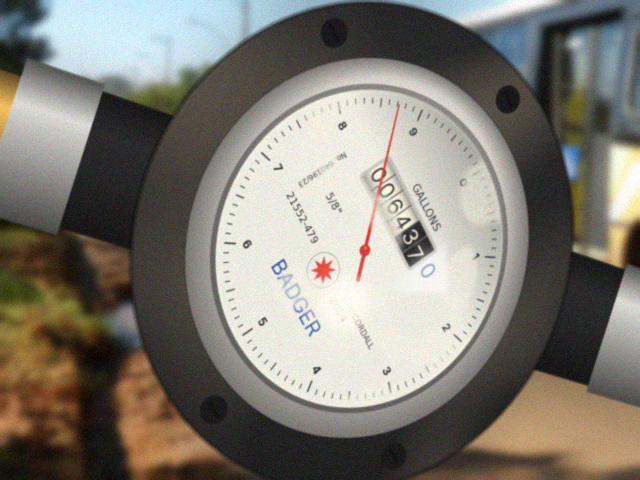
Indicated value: 64368.7 gal
